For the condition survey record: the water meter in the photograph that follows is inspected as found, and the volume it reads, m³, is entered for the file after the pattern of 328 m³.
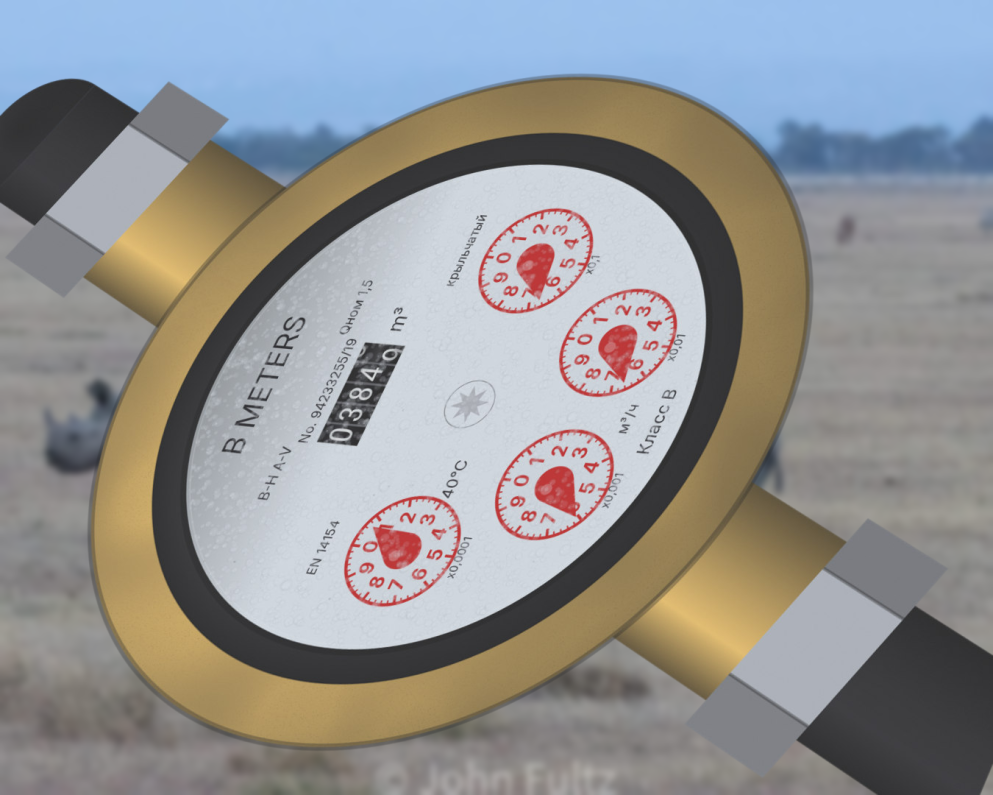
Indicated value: 3848.6660 m³
